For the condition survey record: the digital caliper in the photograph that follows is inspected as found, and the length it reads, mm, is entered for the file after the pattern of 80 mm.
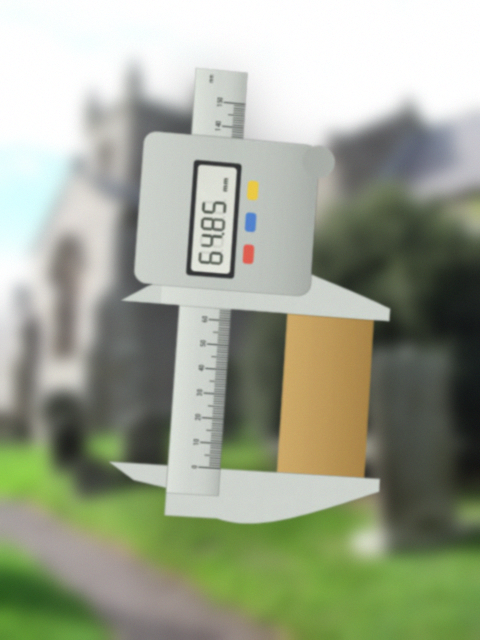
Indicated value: 64.85 mm
